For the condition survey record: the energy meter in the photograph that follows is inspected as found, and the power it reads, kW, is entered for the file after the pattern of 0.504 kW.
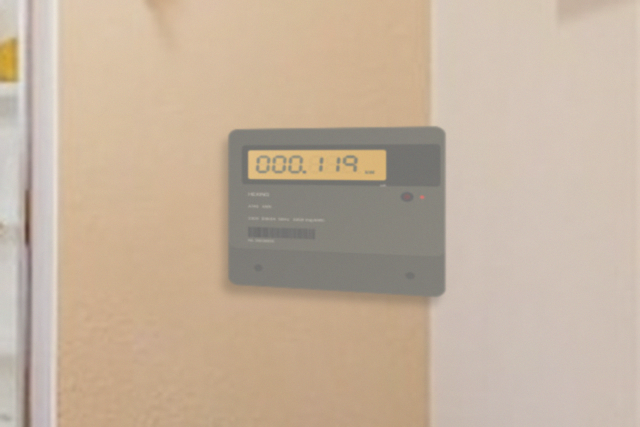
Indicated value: 0.119 kW
